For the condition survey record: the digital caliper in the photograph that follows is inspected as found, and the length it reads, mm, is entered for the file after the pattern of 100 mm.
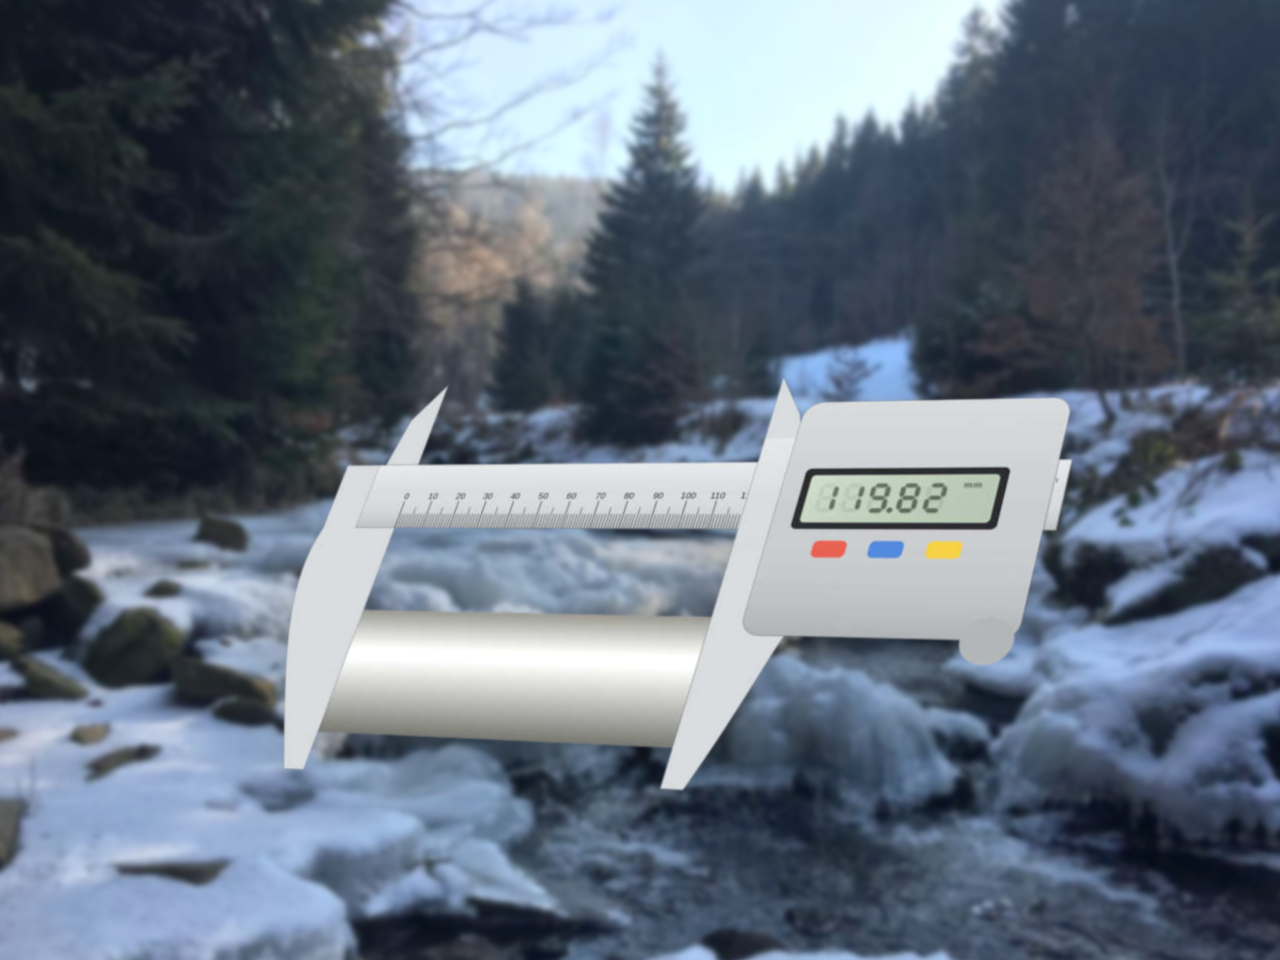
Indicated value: 119.82 mm
